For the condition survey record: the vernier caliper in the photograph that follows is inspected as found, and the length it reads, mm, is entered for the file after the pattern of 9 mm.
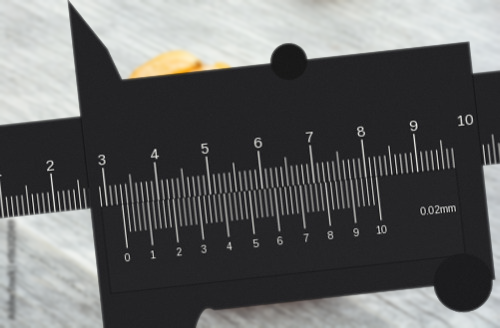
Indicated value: 33.0 mm
